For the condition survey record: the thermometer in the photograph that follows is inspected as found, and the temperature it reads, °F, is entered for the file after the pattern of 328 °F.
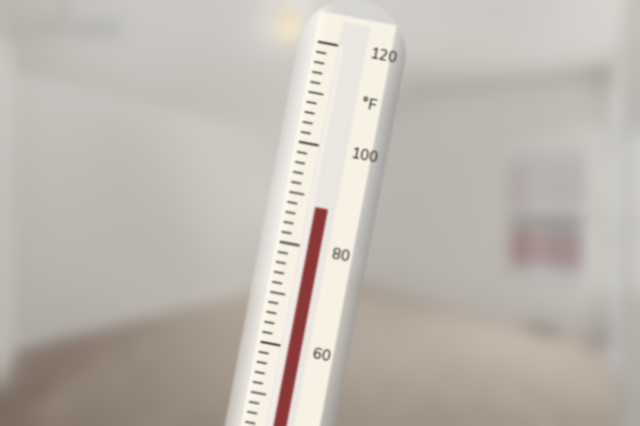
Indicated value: 88 °F
